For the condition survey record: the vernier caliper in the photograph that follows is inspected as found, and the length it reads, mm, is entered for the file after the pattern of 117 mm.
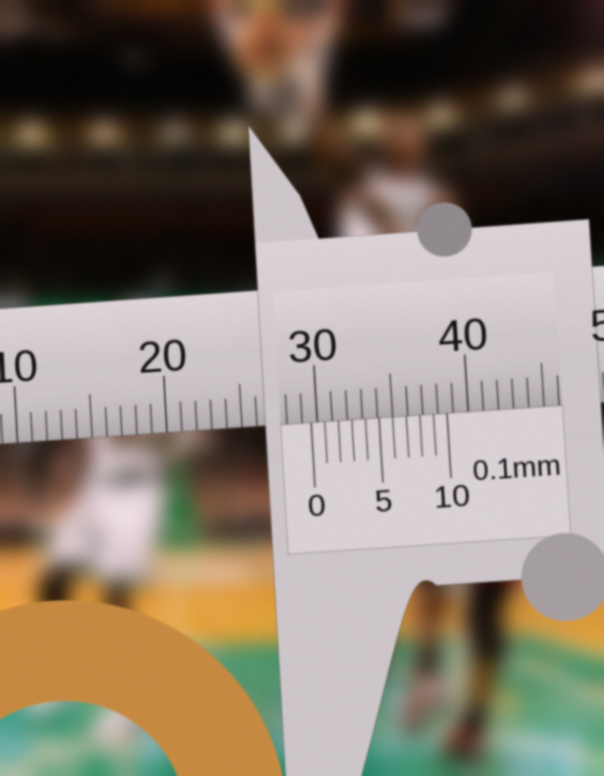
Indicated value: 29.6 mm
